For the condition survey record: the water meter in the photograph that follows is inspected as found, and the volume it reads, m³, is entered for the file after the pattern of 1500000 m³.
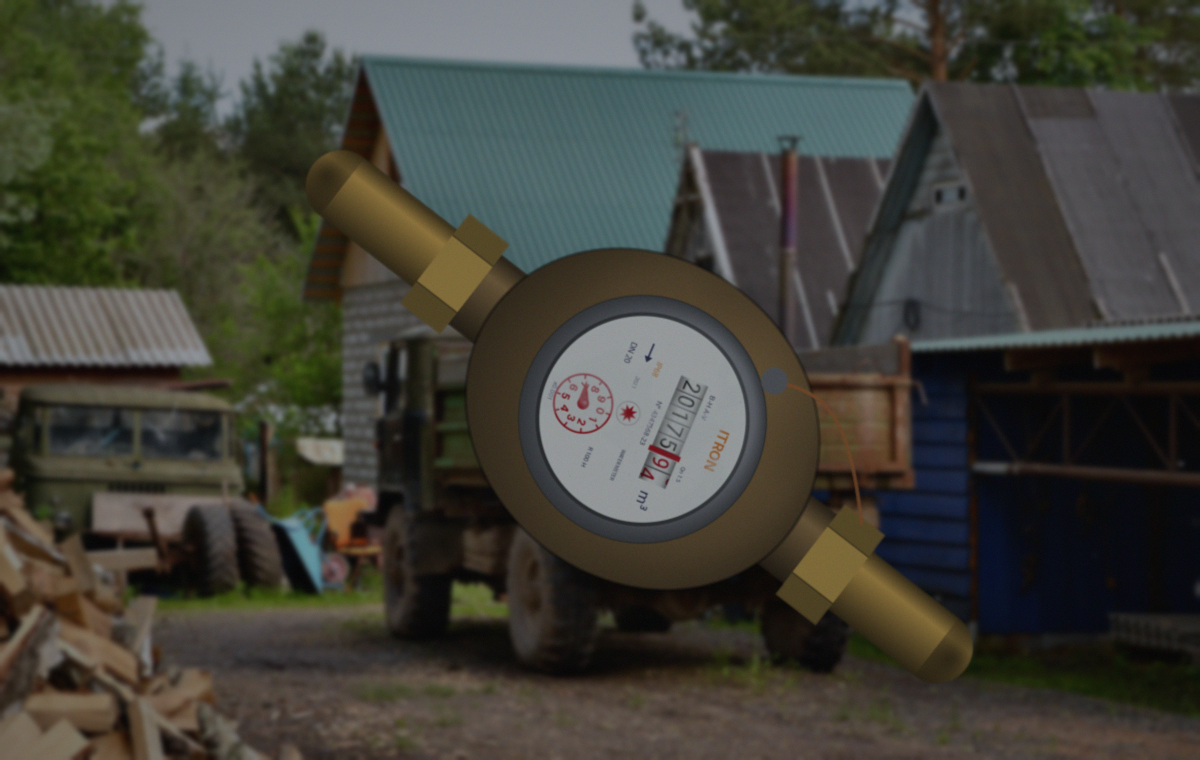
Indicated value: 20175.937 m³
